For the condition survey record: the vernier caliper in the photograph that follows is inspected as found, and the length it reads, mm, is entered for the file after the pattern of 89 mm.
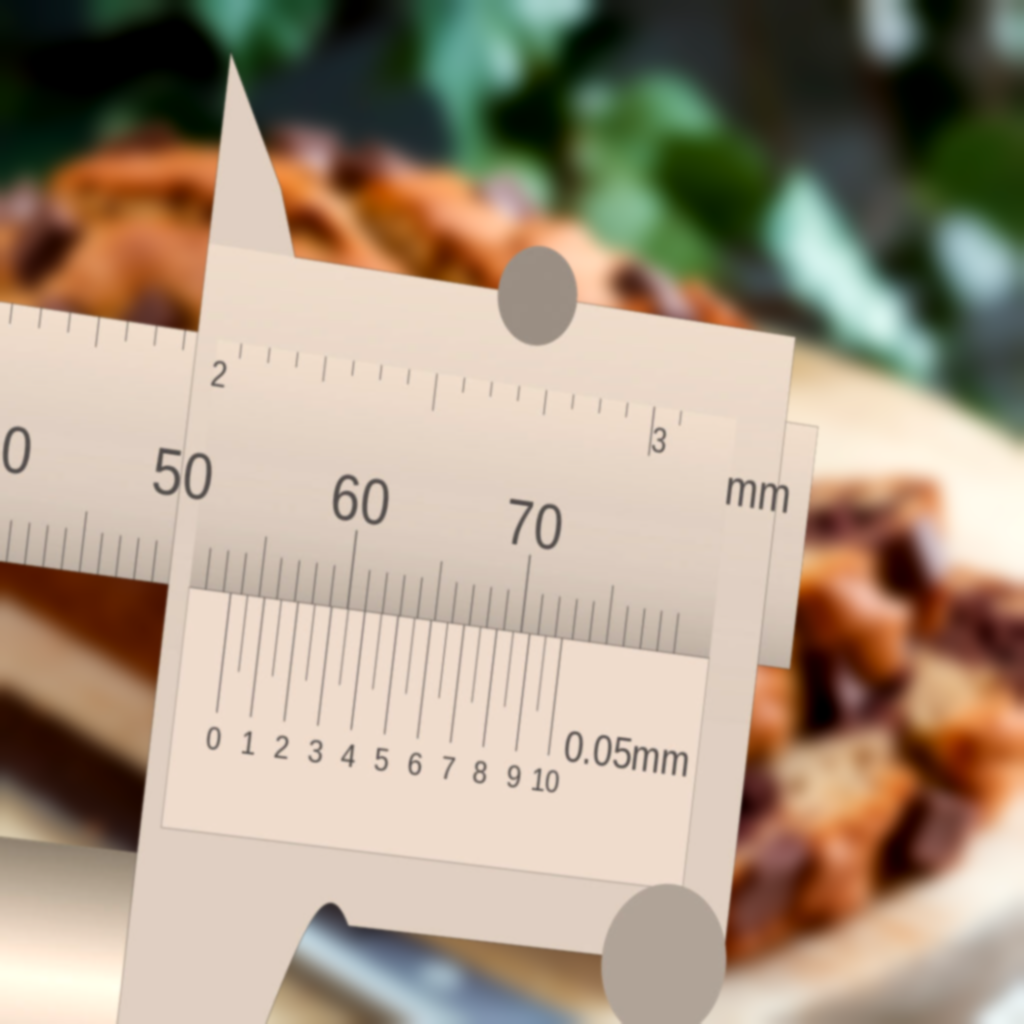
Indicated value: 53.4 mm
